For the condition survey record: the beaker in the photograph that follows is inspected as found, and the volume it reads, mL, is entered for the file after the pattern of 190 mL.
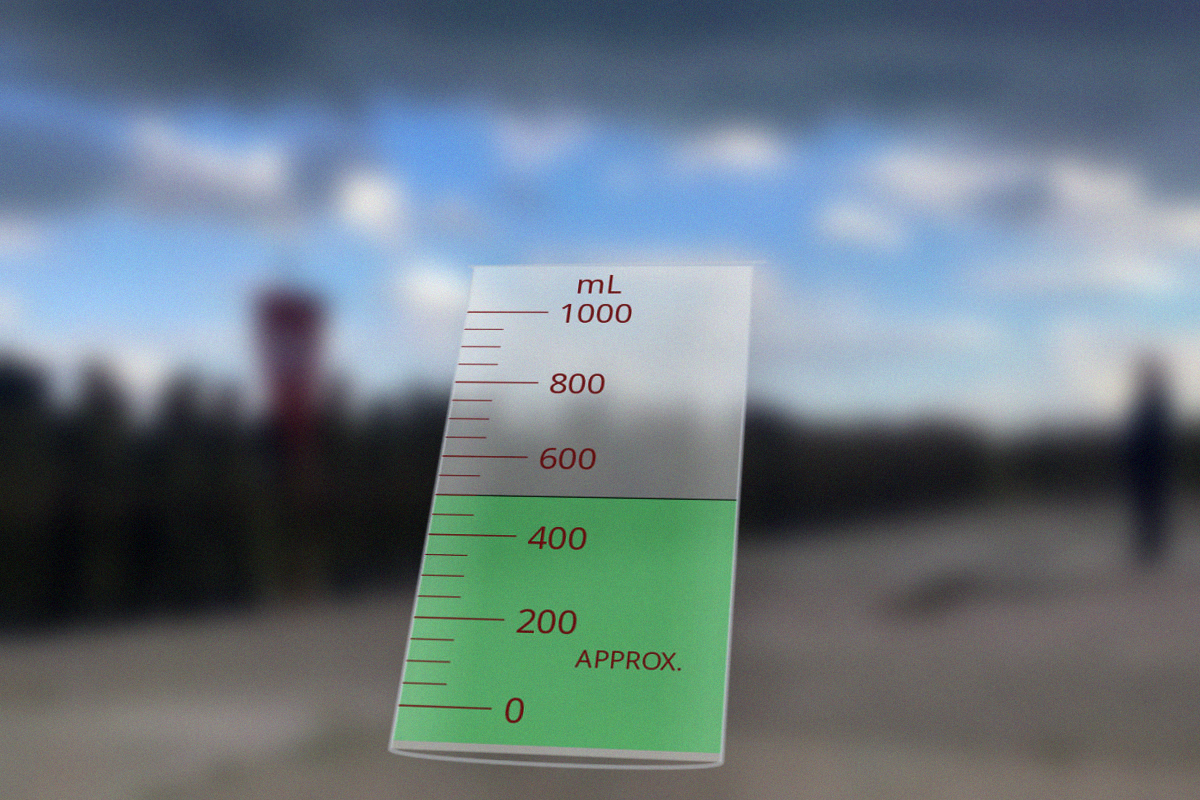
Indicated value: 500 mL
